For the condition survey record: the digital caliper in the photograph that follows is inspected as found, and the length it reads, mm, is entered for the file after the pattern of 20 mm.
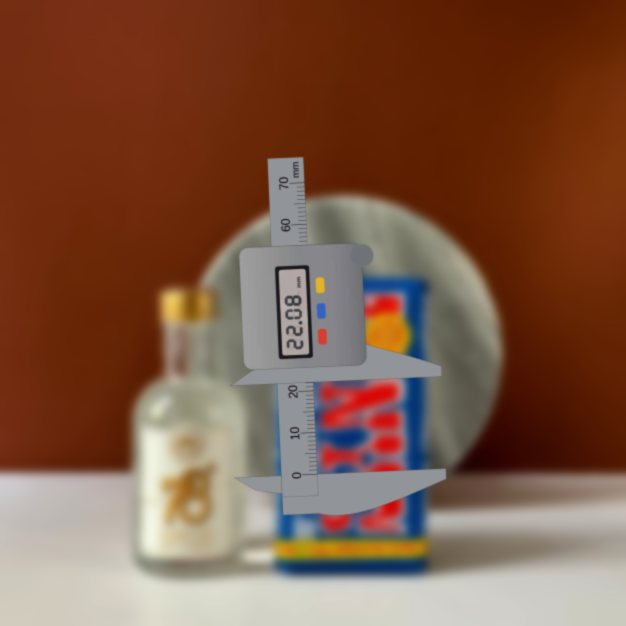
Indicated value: 22.08 mm
